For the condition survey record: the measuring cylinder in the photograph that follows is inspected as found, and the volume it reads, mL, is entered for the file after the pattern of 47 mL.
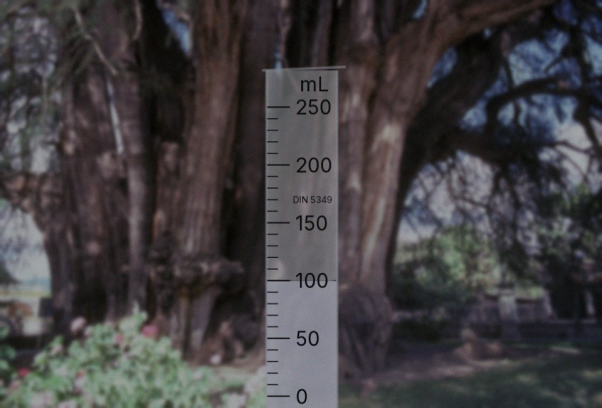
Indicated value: 100 mL
